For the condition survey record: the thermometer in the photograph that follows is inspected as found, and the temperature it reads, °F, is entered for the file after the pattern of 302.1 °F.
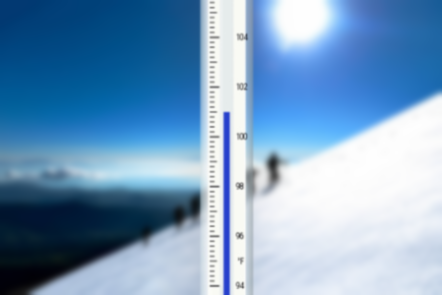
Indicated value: 101 °F
